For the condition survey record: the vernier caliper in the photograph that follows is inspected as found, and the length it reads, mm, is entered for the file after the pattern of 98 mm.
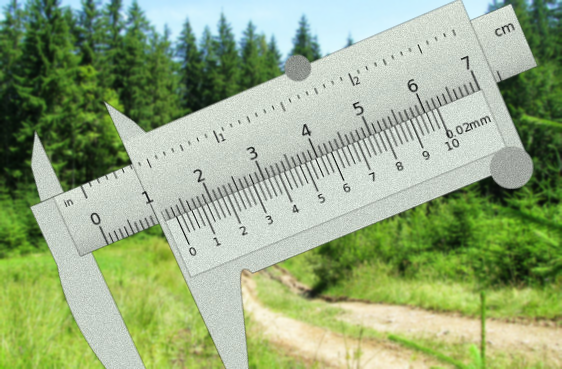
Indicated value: 13.2 mm
